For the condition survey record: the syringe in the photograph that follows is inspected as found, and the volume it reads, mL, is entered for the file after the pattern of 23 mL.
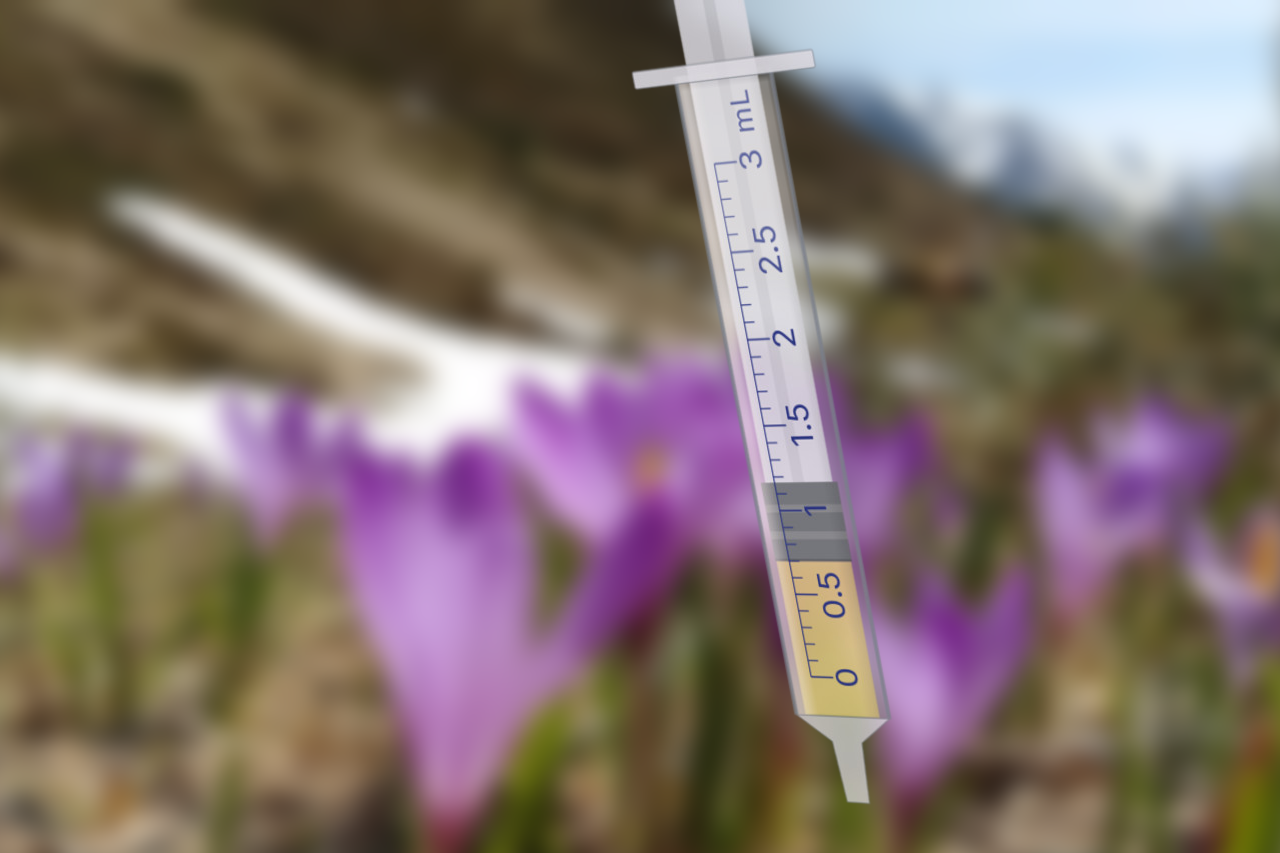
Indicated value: 0.7 mL
